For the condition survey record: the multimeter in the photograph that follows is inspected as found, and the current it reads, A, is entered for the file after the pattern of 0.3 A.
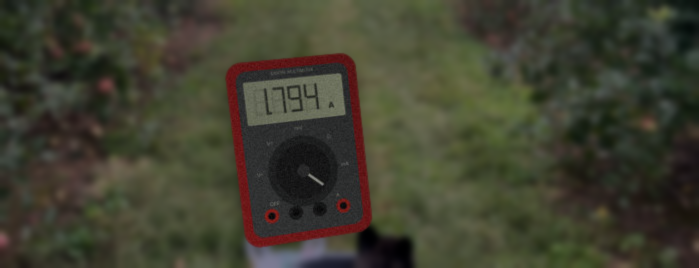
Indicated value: 1.794 A
